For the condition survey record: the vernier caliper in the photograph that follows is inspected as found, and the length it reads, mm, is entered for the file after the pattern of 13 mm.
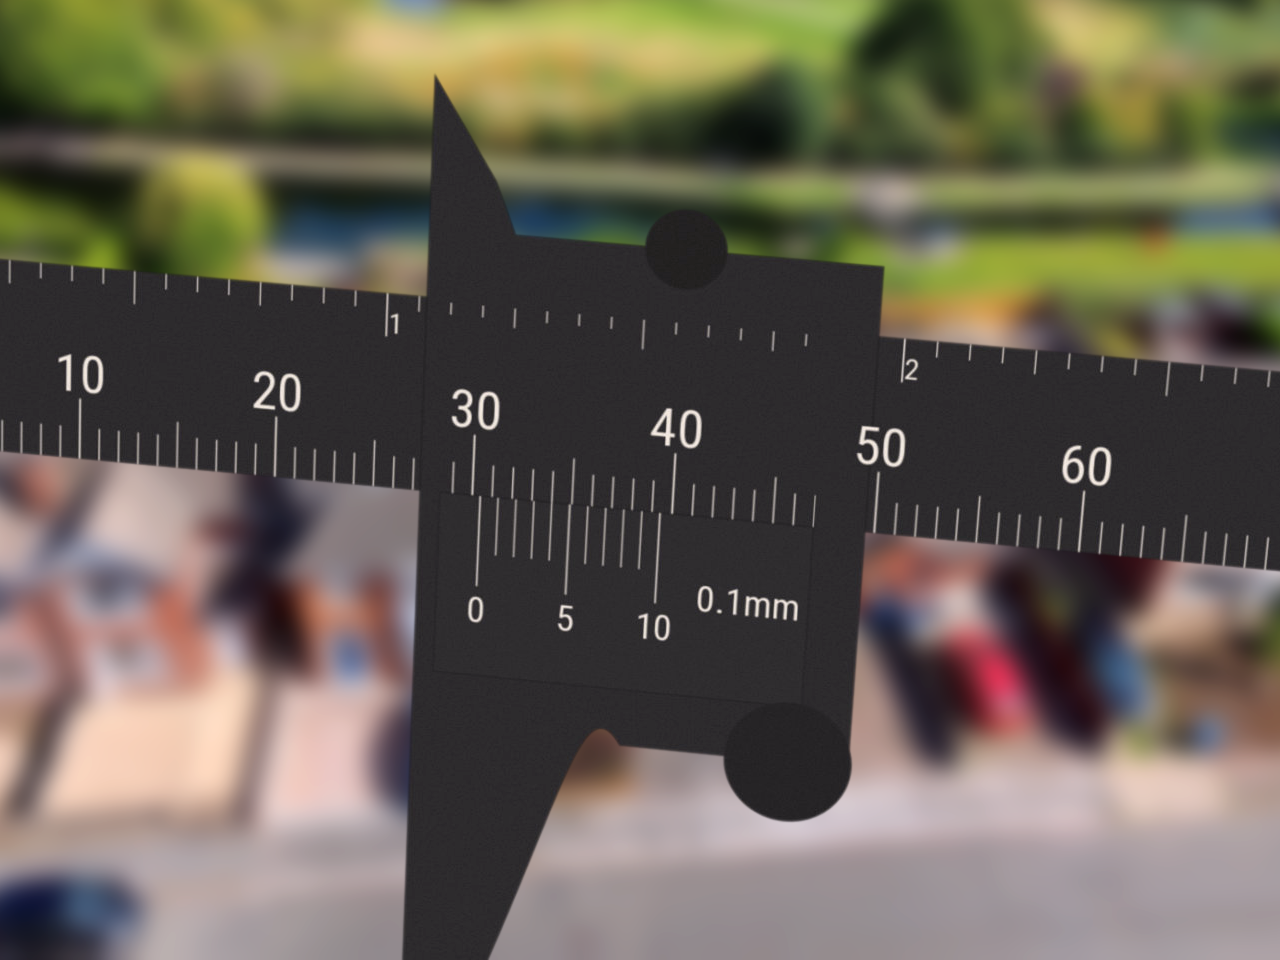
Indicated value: 30.4 mm
